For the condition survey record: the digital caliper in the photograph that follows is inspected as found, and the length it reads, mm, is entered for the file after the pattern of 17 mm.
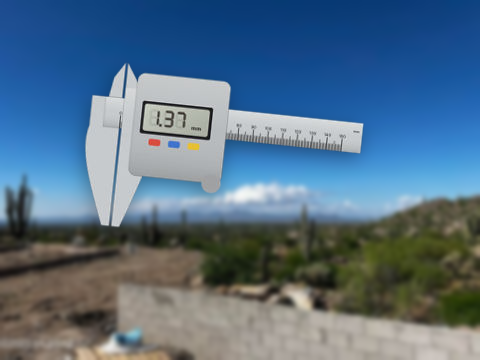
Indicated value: 1.37 mm
